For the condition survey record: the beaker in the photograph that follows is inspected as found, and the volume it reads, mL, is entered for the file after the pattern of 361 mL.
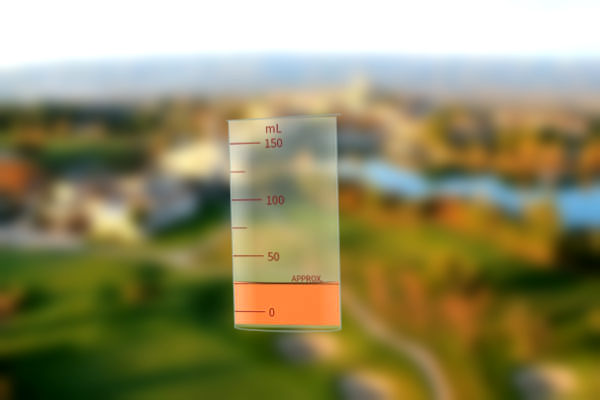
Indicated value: 25 mL
